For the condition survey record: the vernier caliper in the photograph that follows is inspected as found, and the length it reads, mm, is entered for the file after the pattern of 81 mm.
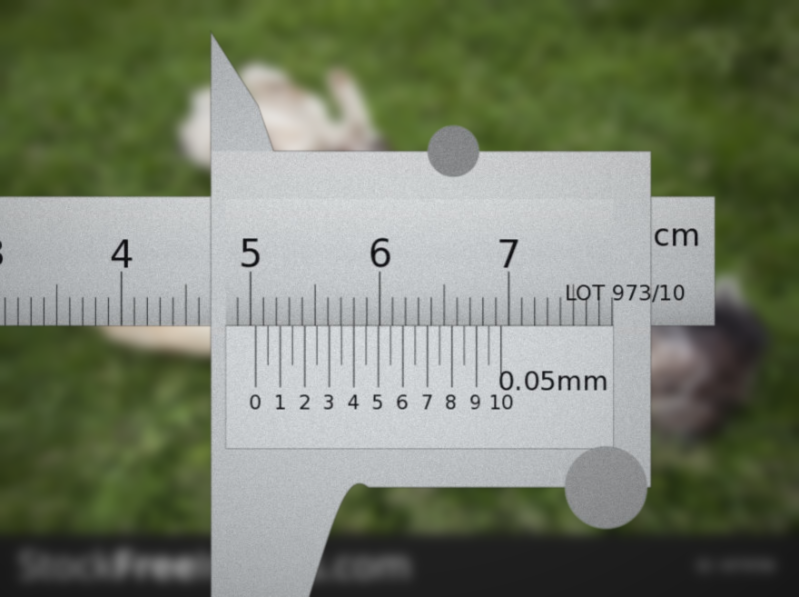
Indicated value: 50.4 mm
